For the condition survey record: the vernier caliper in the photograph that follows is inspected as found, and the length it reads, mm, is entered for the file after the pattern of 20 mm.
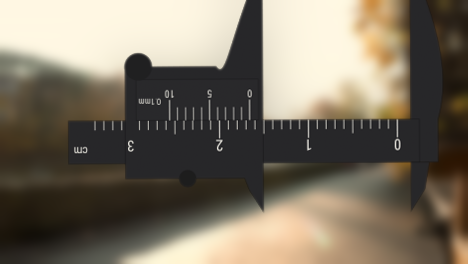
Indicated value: 16.6 mm
